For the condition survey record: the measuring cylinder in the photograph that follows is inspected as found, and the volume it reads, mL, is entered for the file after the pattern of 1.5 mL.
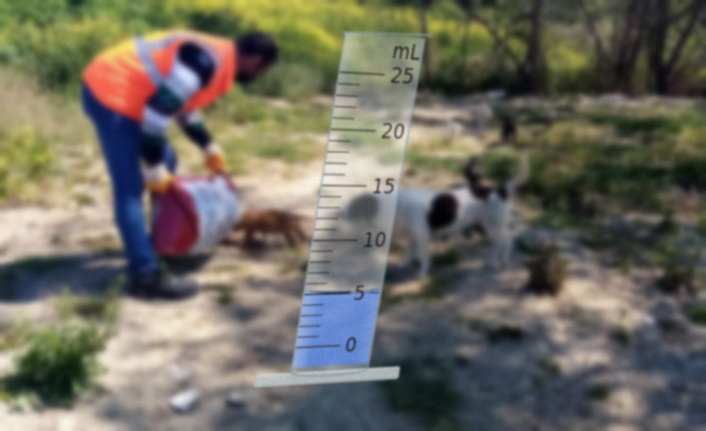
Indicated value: 5 mL
